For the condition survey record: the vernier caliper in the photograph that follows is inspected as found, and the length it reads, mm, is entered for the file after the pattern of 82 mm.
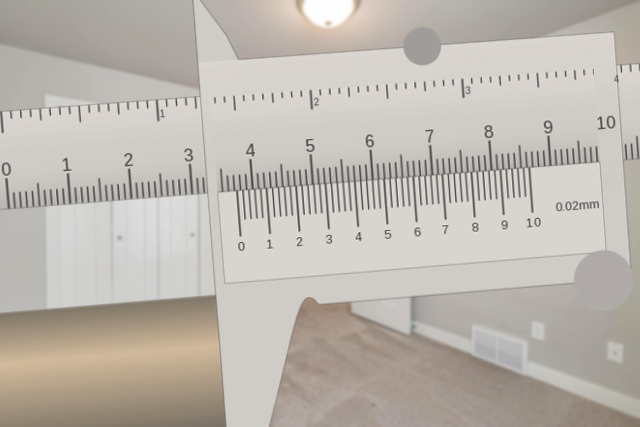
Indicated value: 37.4 mm
